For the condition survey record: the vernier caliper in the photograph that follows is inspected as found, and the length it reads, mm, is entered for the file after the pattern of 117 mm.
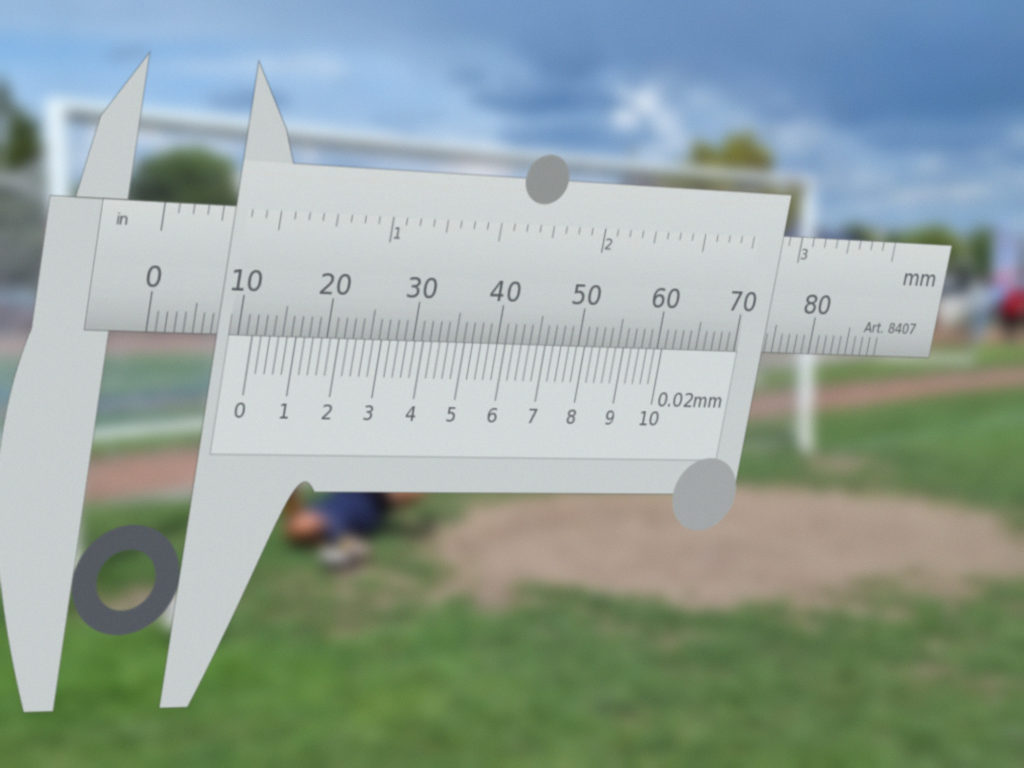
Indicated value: 11.6 mm
